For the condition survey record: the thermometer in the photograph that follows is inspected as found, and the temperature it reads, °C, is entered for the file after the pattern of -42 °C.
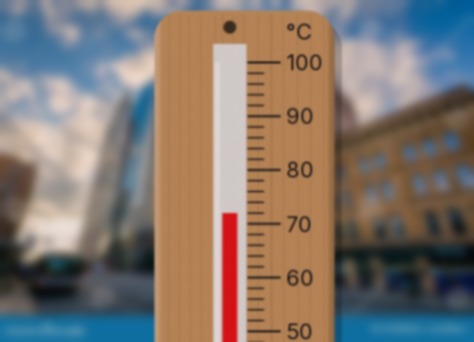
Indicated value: 72 °C
